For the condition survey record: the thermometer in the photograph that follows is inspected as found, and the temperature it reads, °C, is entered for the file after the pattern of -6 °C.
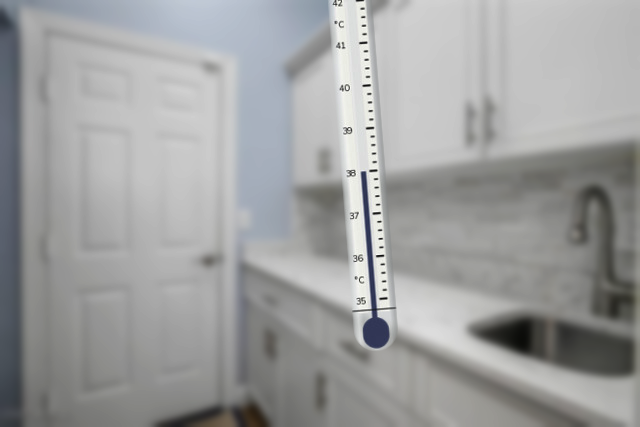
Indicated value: 38 °C
